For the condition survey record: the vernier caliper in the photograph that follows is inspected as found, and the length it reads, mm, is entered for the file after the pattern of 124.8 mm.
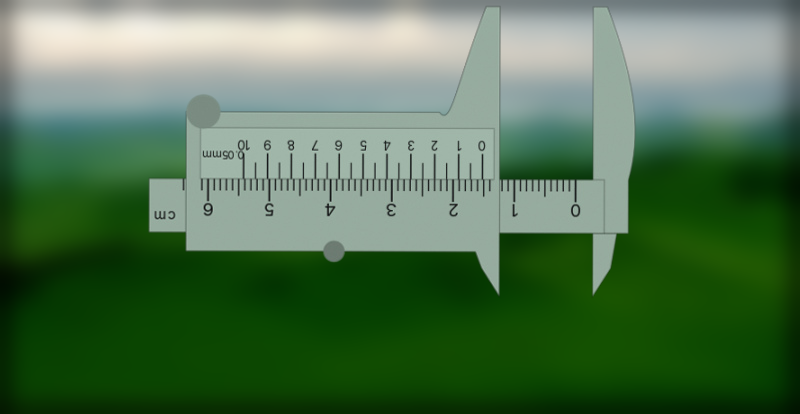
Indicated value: 15.2 mm
